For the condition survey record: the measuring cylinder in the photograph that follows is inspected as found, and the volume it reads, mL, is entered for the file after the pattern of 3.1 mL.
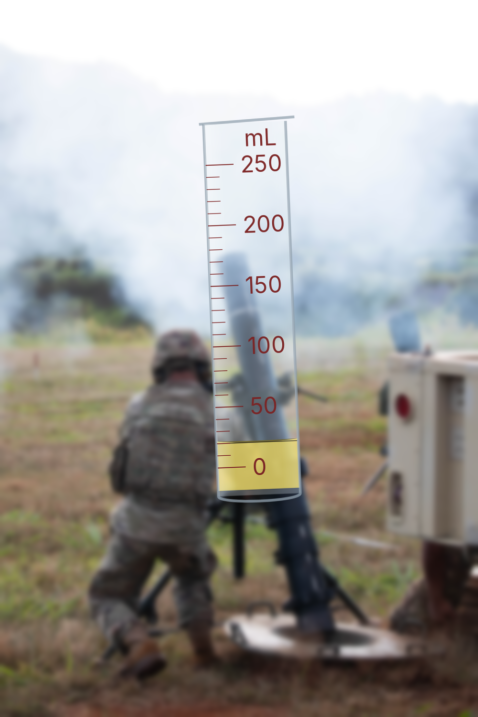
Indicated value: 20 mL
